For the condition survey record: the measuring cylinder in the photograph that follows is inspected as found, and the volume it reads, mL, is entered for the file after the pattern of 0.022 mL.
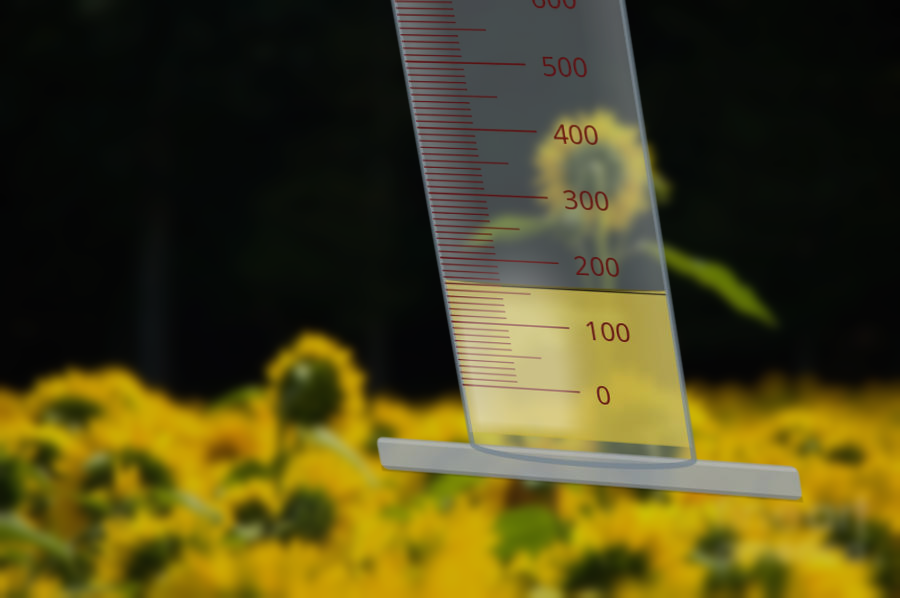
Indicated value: 160 mL
